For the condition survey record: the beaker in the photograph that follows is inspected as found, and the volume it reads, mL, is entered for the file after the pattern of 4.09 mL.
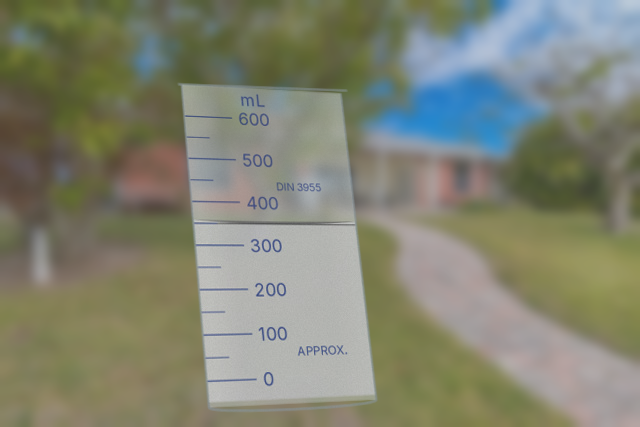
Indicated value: 350 mL
